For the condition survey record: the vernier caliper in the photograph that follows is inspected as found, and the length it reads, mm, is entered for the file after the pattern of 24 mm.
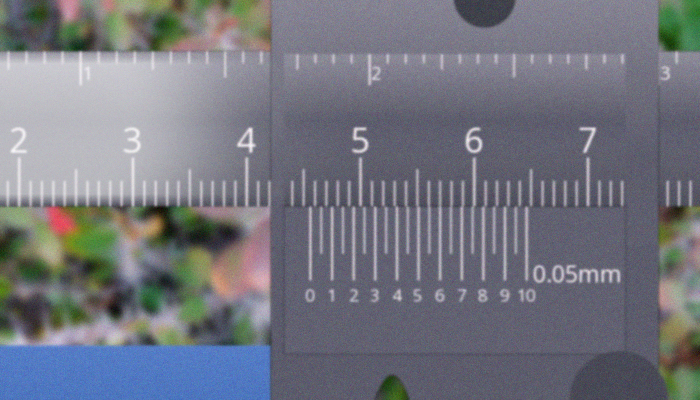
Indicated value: 45.6 mm
